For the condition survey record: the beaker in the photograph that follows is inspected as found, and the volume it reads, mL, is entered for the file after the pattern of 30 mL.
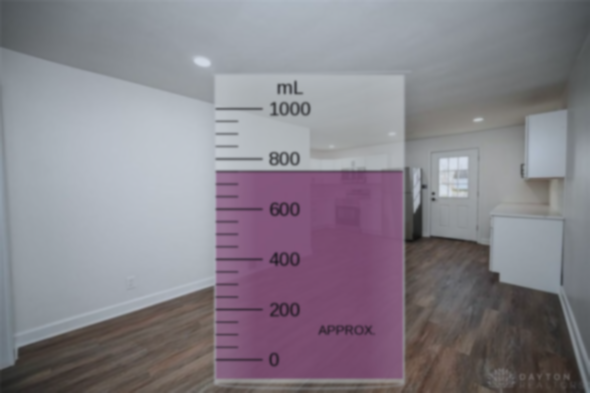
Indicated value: 750 mL
